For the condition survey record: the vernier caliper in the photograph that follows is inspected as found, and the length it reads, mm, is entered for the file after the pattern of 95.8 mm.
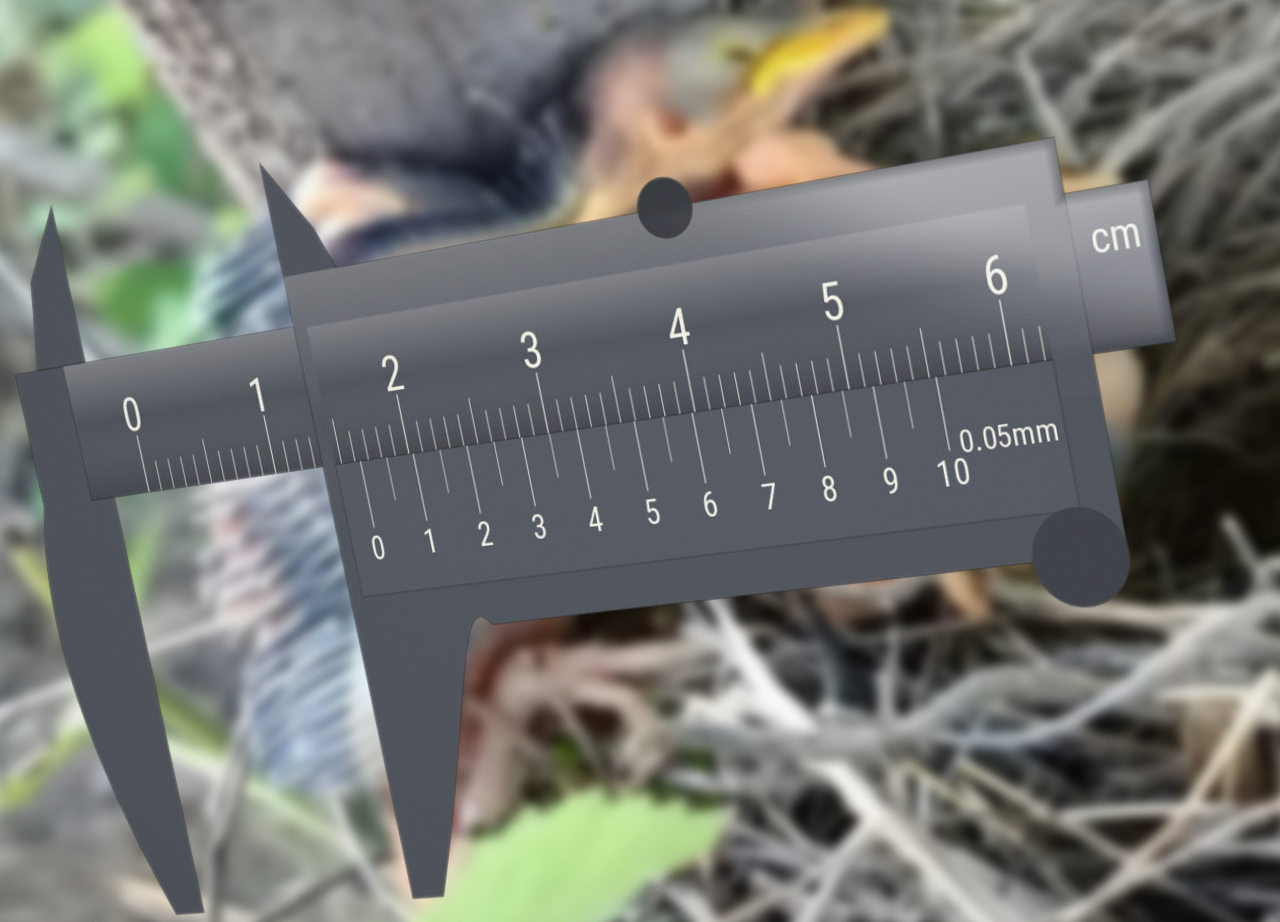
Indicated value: 16.4 mm
